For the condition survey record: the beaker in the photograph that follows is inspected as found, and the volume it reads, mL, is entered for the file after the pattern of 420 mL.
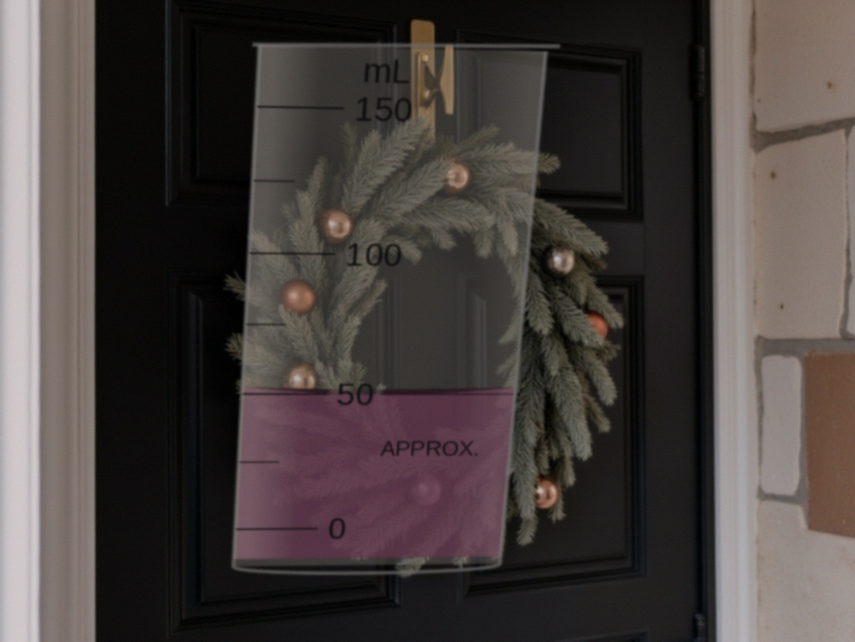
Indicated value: 50 mL
